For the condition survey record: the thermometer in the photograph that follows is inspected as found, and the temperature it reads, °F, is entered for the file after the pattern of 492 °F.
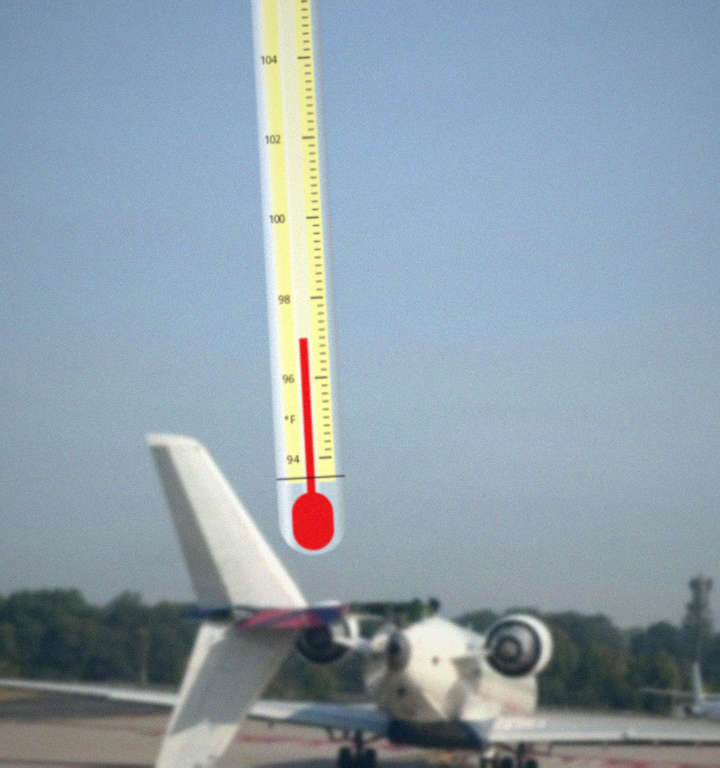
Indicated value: 97 °F
